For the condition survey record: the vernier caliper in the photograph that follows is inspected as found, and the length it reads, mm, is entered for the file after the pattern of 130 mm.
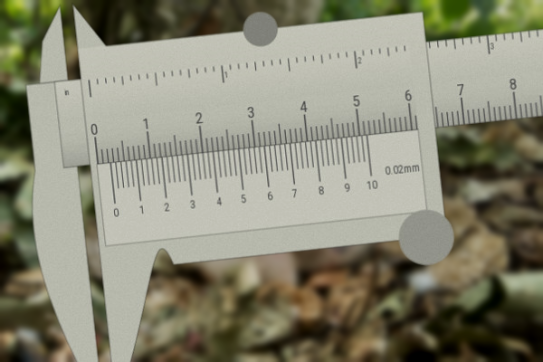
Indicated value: 2.4 mm
